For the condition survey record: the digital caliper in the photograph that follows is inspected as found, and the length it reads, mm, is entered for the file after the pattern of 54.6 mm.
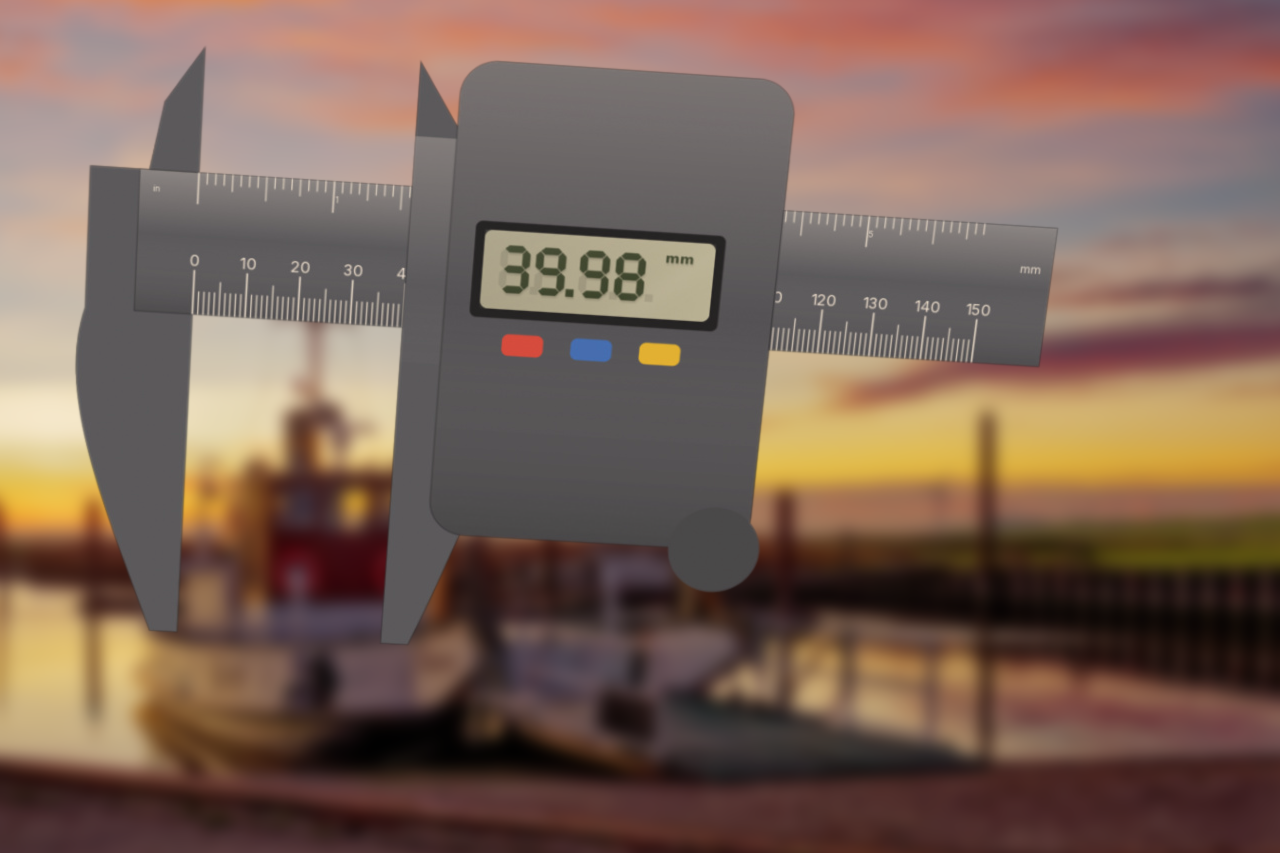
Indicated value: 39.98 mm
